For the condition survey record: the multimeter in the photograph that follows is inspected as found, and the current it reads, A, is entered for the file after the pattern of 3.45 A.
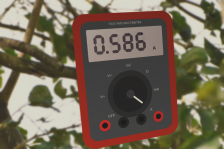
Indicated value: 0.586 A
